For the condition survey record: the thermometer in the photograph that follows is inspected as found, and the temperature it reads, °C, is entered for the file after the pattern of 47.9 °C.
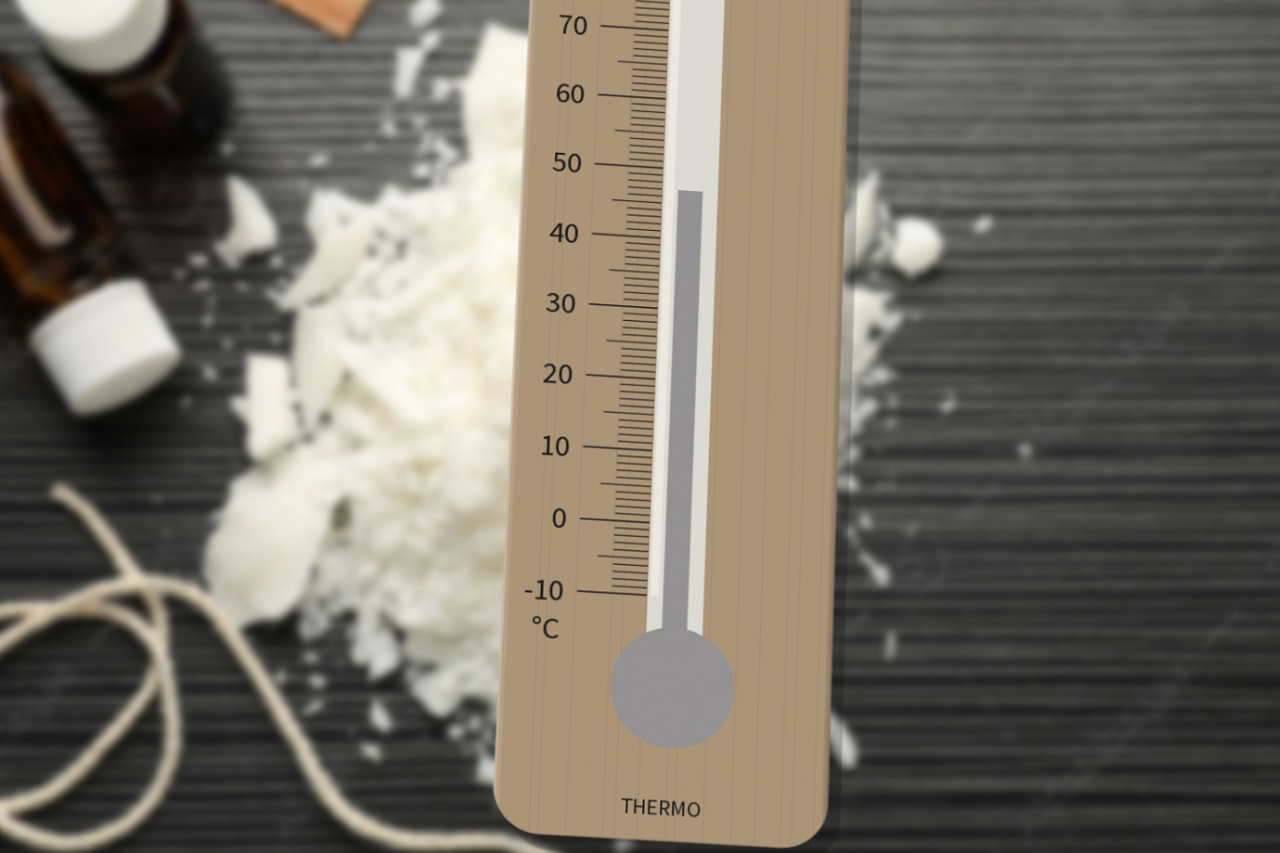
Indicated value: 47 °C
